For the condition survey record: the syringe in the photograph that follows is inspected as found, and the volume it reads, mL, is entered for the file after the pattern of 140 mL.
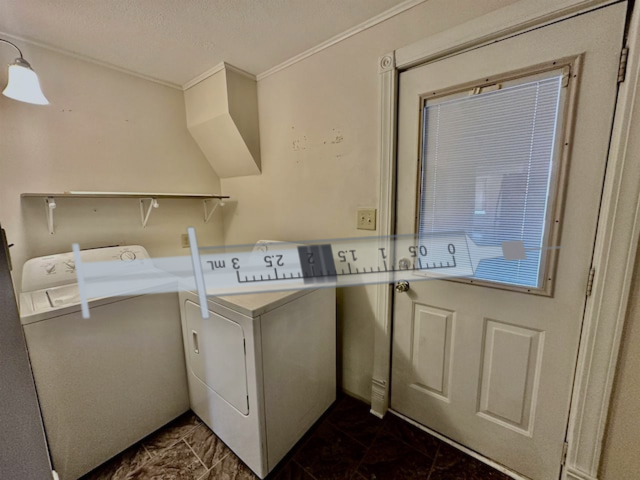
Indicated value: 1.7 mL
